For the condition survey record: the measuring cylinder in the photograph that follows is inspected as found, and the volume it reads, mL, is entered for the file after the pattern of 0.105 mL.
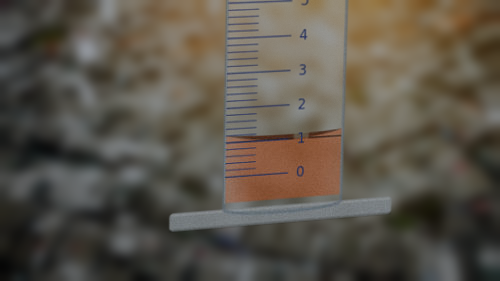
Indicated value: 1 mL
